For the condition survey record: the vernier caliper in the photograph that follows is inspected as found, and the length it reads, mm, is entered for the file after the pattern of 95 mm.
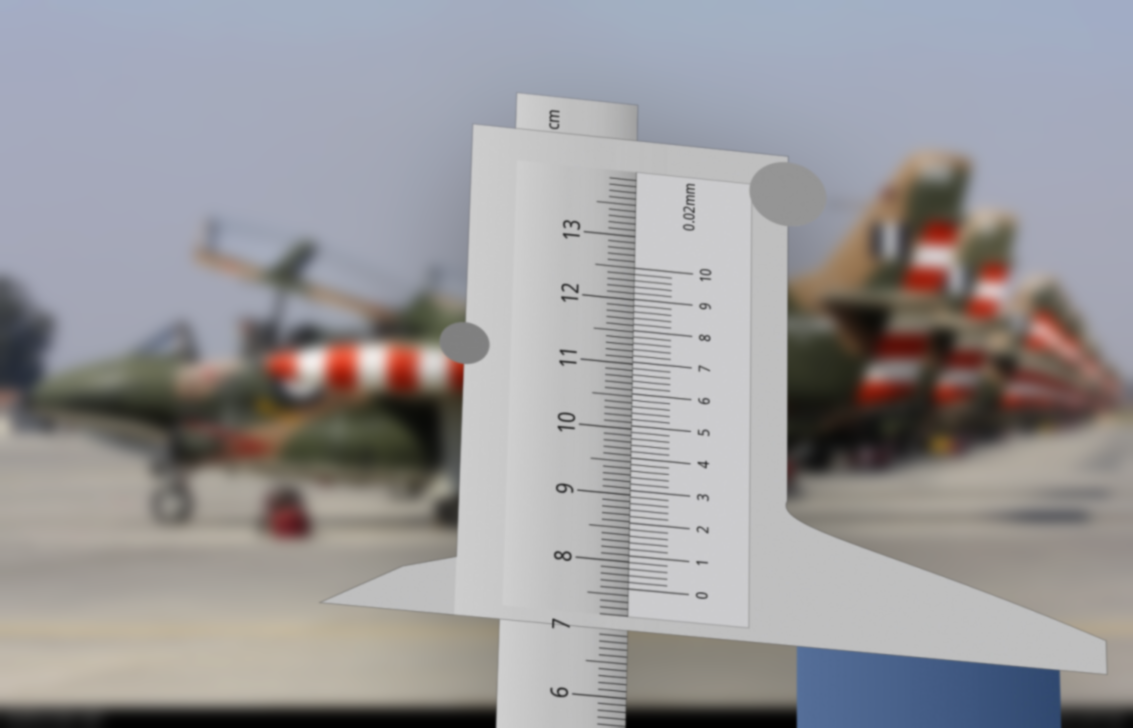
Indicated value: 76.0 mm
